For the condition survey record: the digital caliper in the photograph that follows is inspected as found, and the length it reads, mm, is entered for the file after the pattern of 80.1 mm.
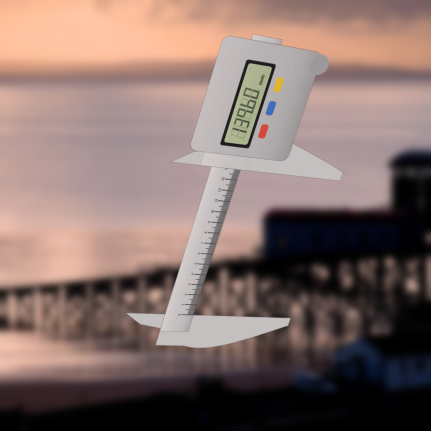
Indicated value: 139.60 mm
